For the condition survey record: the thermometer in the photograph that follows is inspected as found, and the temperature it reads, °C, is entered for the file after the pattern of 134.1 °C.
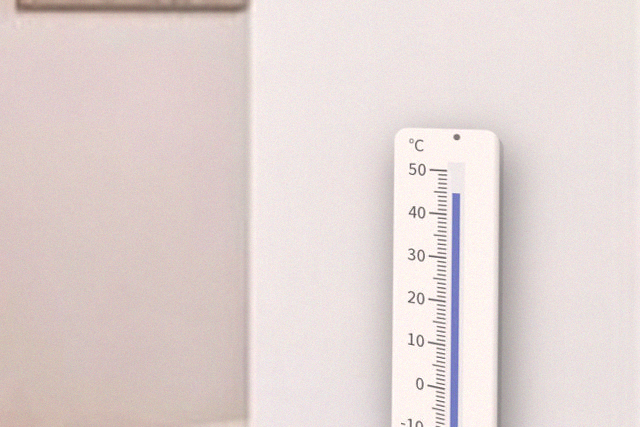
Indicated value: 45 °C
